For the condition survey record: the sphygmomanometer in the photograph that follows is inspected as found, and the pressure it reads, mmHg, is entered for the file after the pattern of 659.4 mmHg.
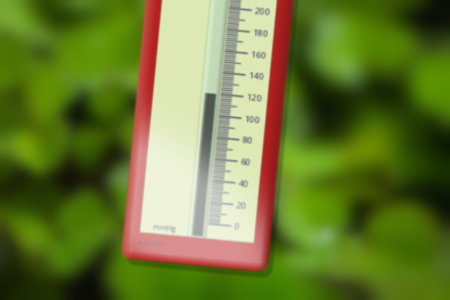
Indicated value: 120 mmHg
